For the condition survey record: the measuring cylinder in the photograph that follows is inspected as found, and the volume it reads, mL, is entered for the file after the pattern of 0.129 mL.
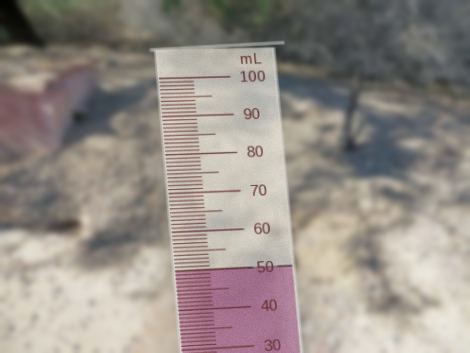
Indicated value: 50 mL
